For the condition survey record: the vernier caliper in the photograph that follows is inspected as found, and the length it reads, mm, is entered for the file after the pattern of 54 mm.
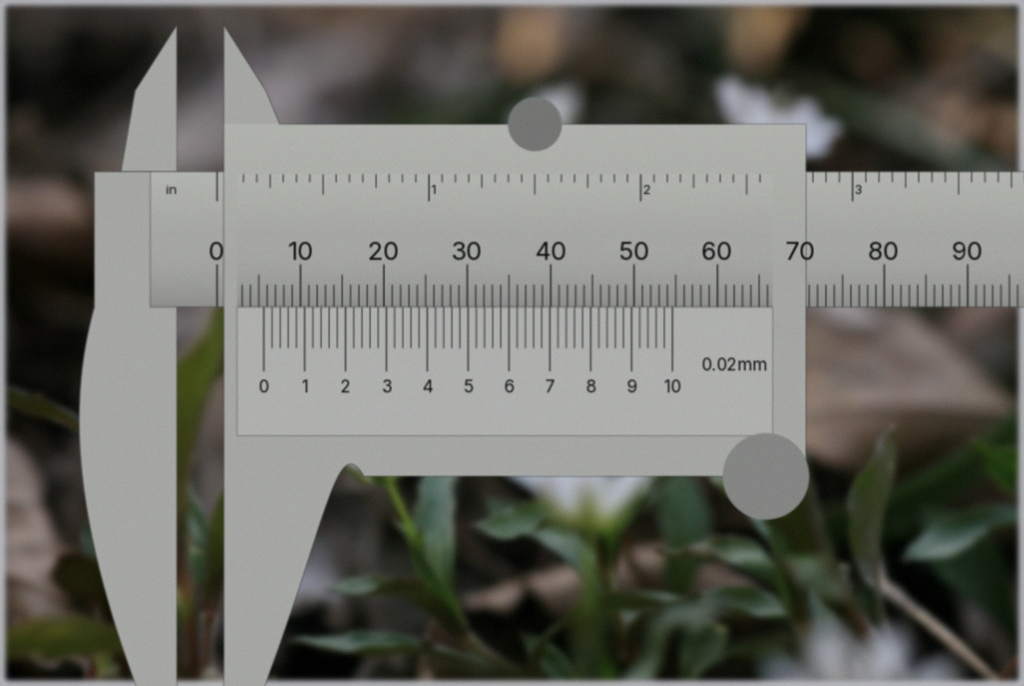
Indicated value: 5.6 mm
